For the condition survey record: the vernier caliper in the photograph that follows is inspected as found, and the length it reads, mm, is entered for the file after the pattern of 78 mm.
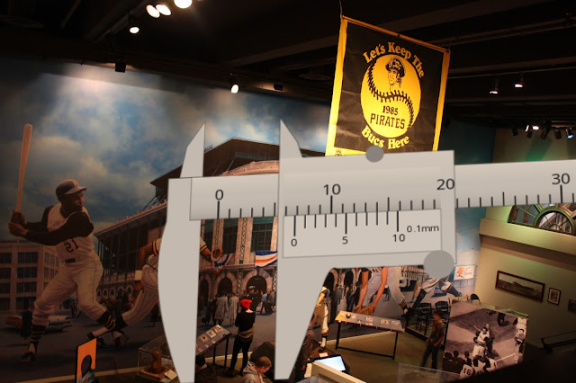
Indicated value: 6.8 mm
